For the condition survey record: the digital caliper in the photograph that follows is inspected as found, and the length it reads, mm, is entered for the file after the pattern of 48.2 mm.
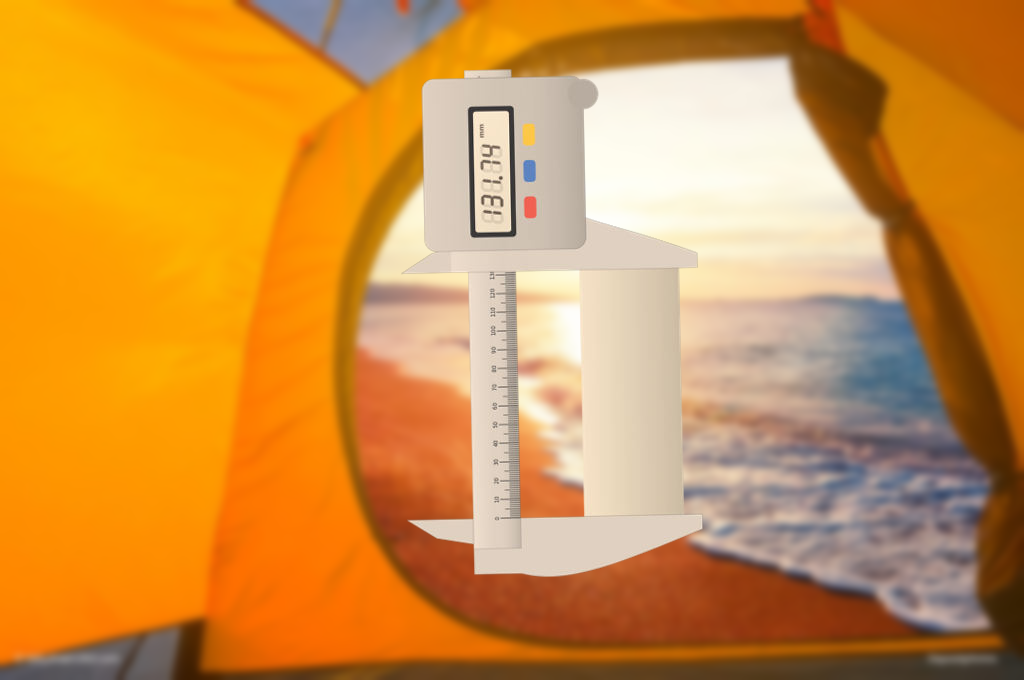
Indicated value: 131.74 mm
